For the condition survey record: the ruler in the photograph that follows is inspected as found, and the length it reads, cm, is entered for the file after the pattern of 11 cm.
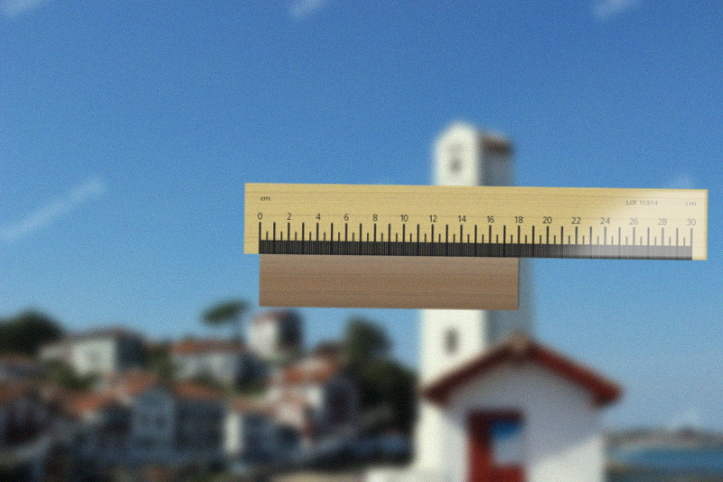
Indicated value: 18 cm
